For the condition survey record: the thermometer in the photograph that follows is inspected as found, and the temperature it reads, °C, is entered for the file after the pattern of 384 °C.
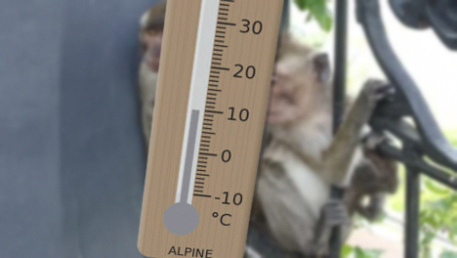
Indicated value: 10 °C
